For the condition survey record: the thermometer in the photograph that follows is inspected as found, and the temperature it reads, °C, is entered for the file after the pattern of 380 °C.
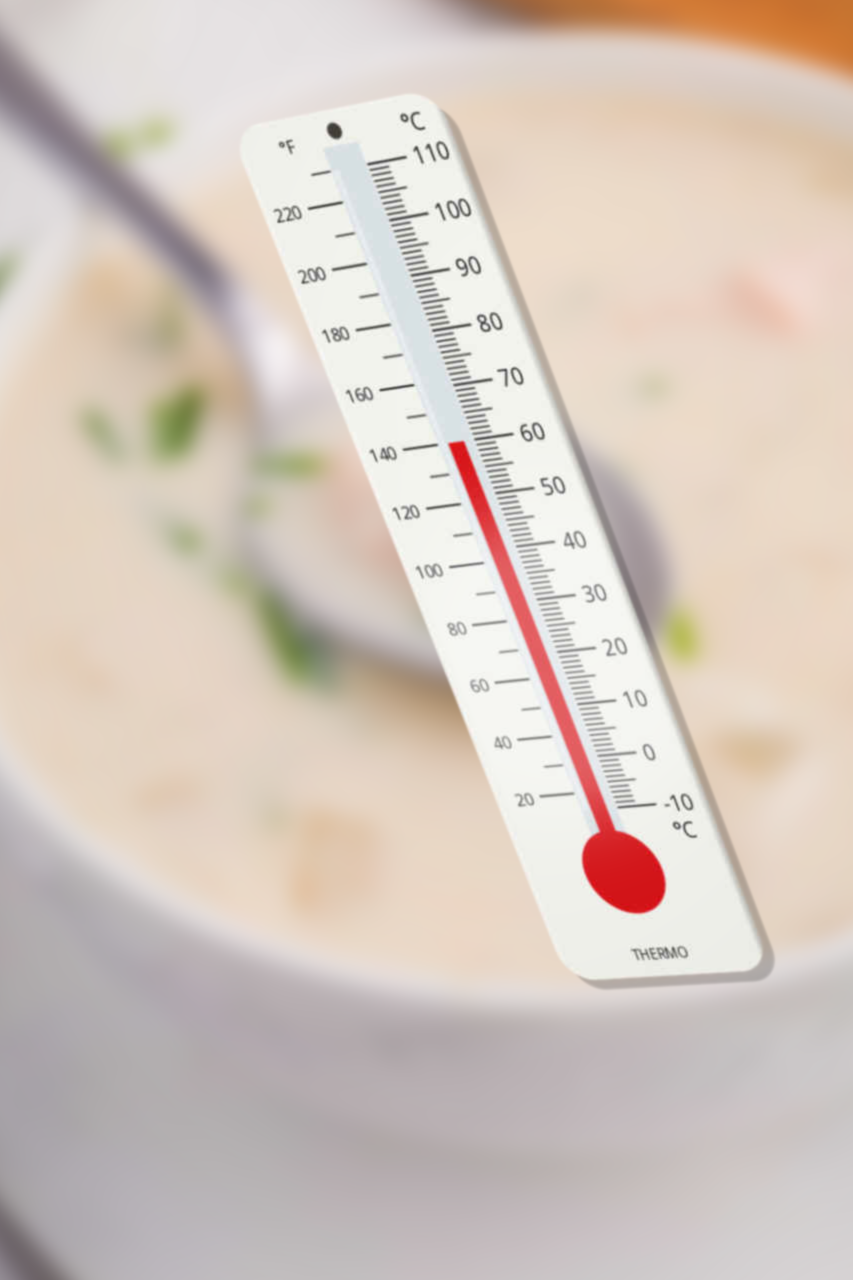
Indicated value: 60 °C
